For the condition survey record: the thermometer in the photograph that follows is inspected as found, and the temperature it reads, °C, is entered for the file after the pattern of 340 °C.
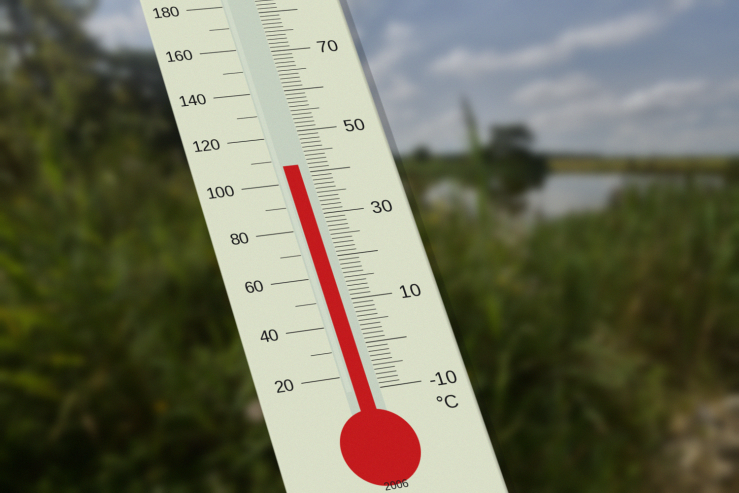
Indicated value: 42 °C
